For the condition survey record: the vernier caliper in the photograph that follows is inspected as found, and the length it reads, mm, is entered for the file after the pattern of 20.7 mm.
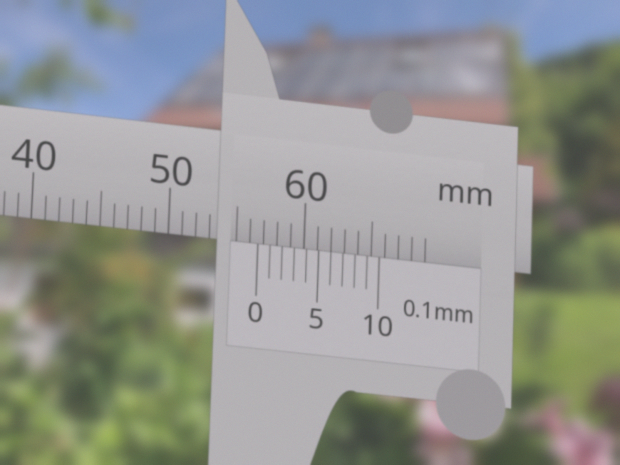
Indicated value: 56.6 mm
